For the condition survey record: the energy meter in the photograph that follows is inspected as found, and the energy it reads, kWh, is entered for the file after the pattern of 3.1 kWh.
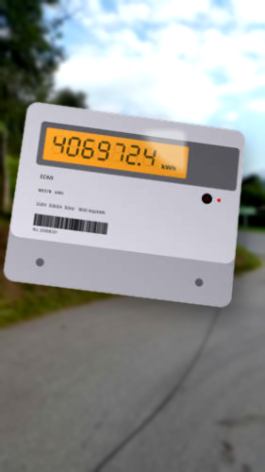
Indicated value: 406972.4 kWh
